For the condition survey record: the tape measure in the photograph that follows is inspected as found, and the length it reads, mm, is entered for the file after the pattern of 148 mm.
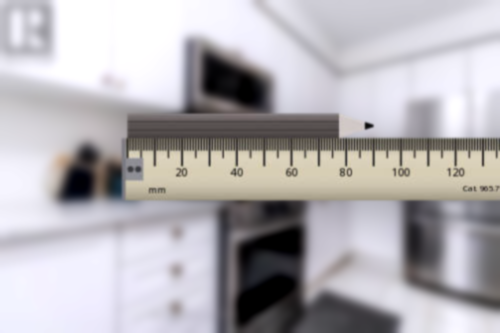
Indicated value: 90 mm
